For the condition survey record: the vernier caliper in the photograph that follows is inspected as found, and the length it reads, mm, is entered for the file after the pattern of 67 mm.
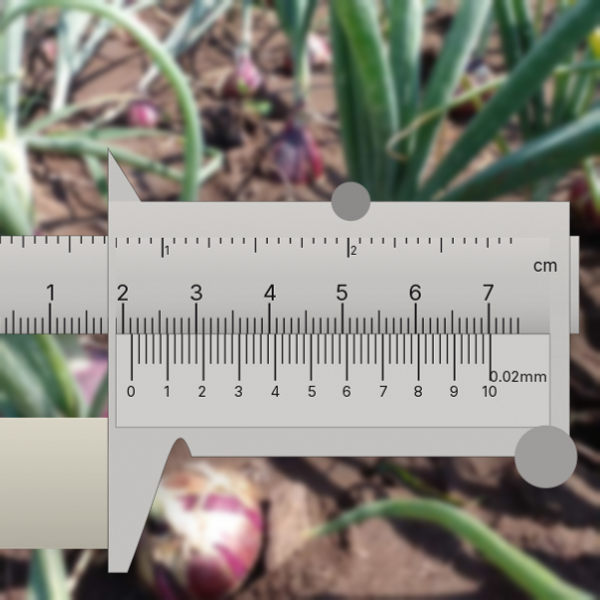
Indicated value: 21.2 mm
